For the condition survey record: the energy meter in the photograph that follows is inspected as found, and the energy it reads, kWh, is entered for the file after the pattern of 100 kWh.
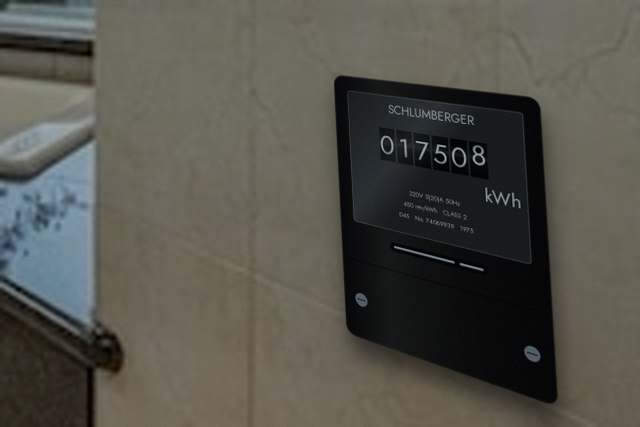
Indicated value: 17508 kWh
